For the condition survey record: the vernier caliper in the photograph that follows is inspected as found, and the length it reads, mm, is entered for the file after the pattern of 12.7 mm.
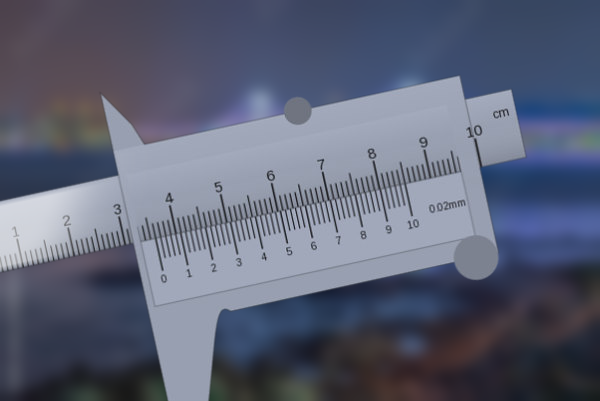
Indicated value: 36.0 mm
